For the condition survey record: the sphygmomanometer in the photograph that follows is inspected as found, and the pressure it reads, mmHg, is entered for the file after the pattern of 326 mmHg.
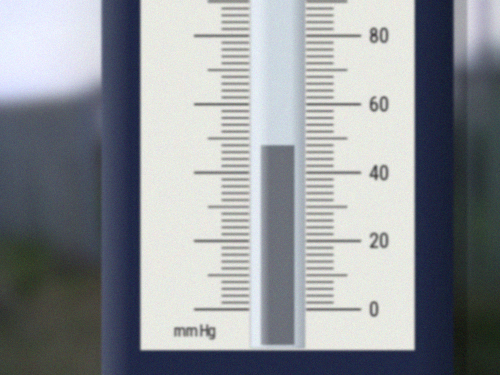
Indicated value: 48 mmHg
